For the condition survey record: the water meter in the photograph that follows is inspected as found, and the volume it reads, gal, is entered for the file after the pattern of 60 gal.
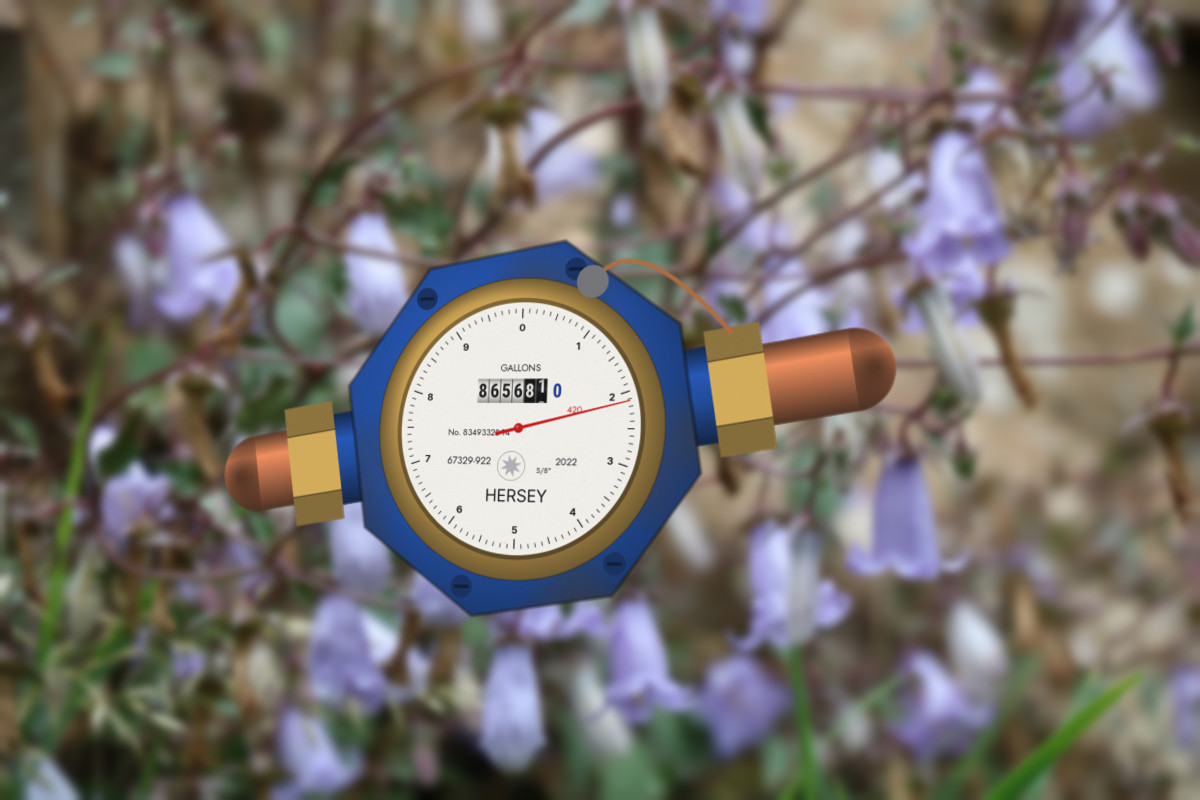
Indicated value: 8656812.1 gal
